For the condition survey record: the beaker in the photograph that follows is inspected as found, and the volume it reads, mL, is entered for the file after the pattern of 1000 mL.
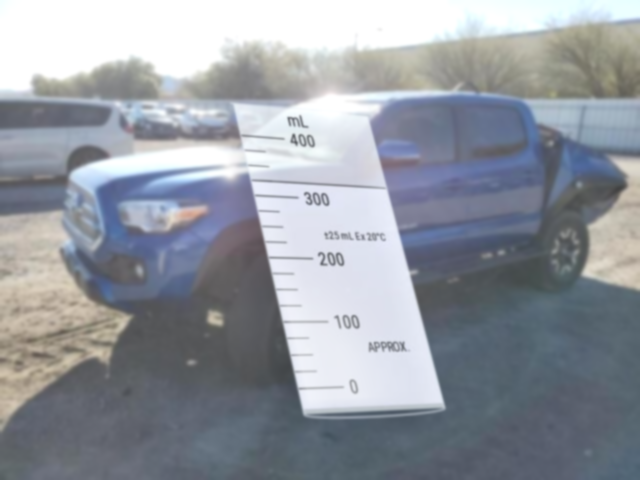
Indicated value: 325 mL
